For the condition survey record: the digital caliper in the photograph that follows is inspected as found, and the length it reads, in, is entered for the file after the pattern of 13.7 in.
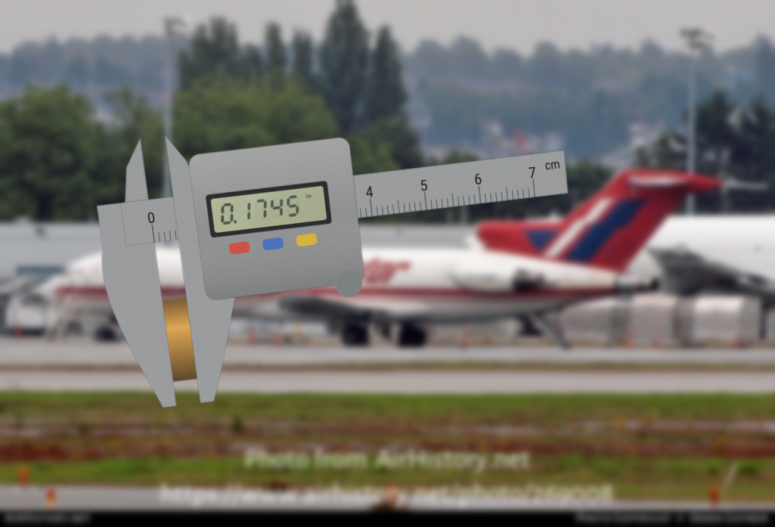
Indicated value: 0.1745 in
